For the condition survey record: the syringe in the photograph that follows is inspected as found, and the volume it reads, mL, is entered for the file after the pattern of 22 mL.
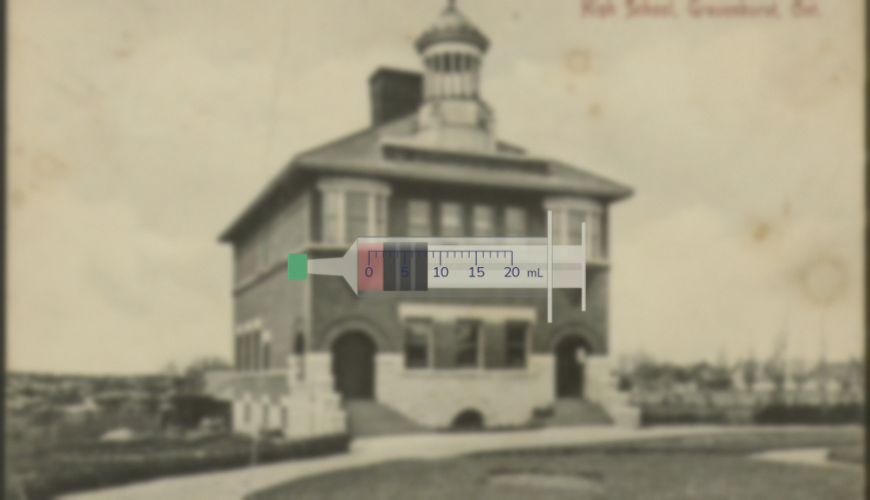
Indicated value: 2 mL
